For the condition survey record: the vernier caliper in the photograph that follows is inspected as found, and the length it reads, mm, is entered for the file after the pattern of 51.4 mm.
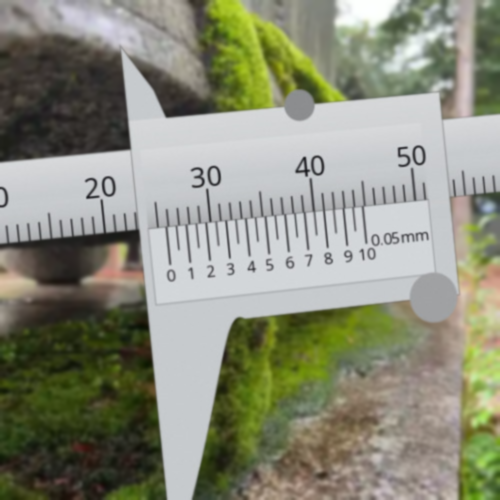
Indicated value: 25.8 mm
